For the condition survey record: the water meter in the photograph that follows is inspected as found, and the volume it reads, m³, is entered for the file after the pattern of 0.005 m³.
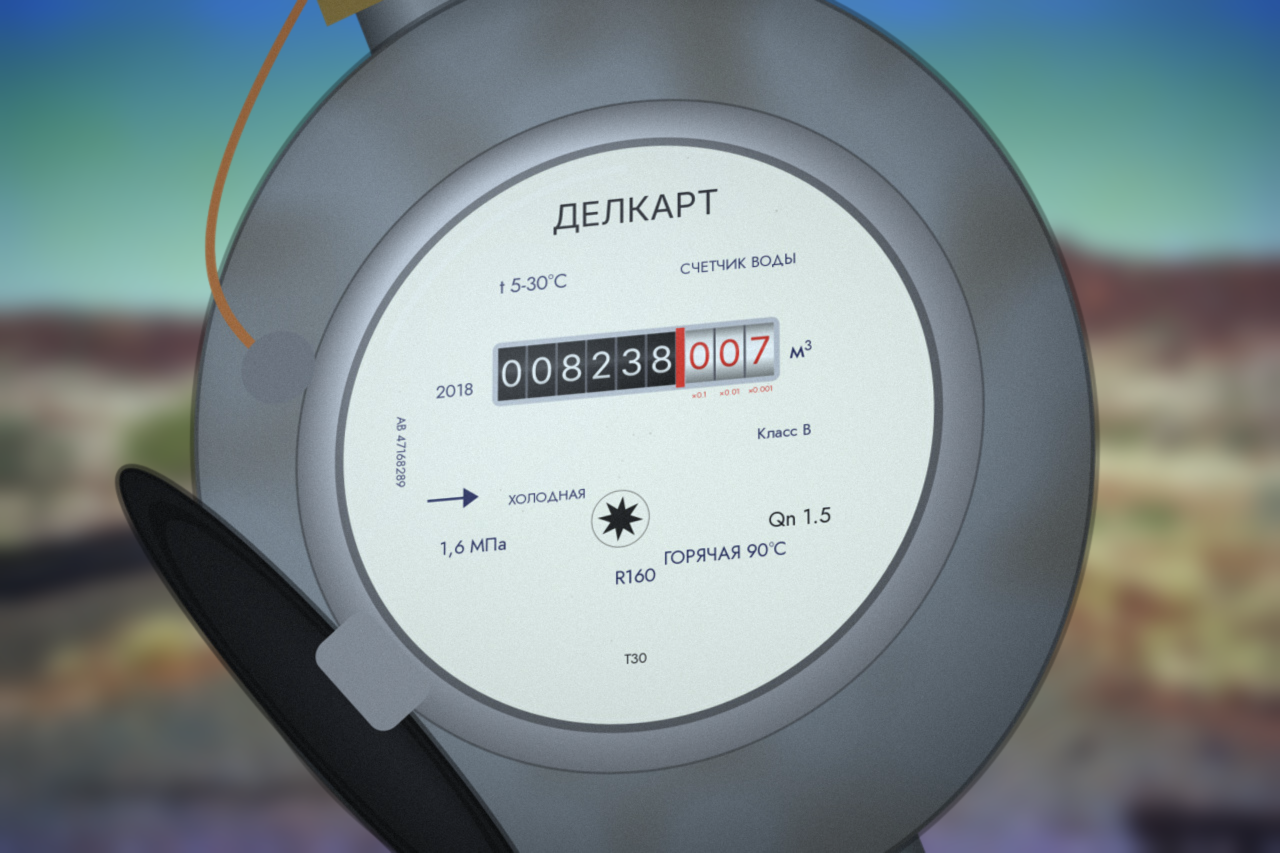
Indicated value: 8238.007 m³
